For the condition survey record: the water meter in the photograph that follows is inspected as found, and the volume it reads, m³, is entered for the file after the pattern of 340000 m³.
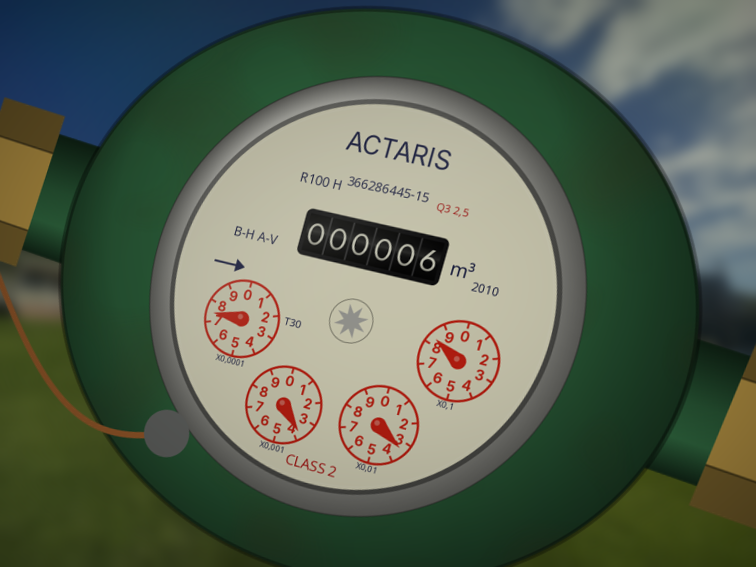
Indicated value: 6.8337 m³
